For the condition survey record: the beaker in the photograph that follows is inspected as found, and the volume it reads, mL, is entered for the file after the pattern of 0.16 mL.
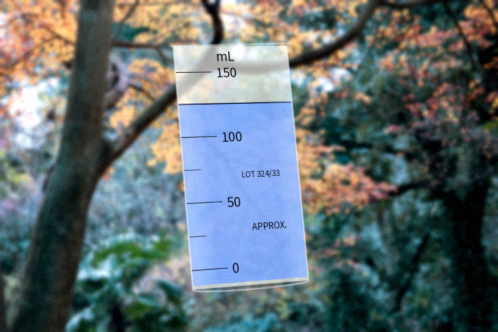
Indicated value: 125 mL
